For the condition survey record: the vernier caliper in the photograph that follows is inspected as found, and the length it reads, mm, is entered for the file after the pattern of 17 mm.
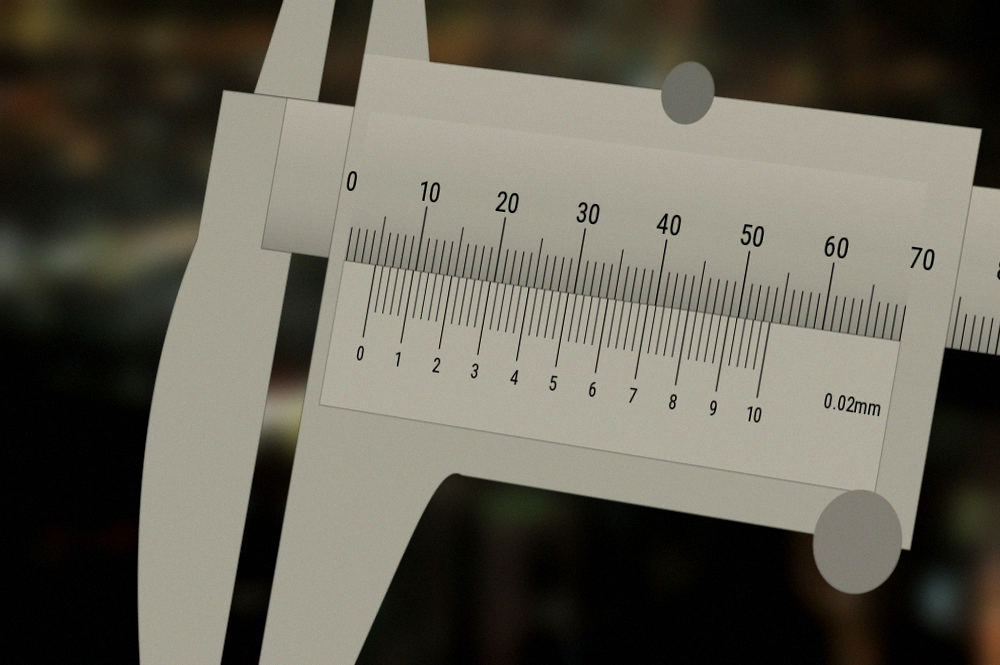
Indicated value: 4.8 mm
